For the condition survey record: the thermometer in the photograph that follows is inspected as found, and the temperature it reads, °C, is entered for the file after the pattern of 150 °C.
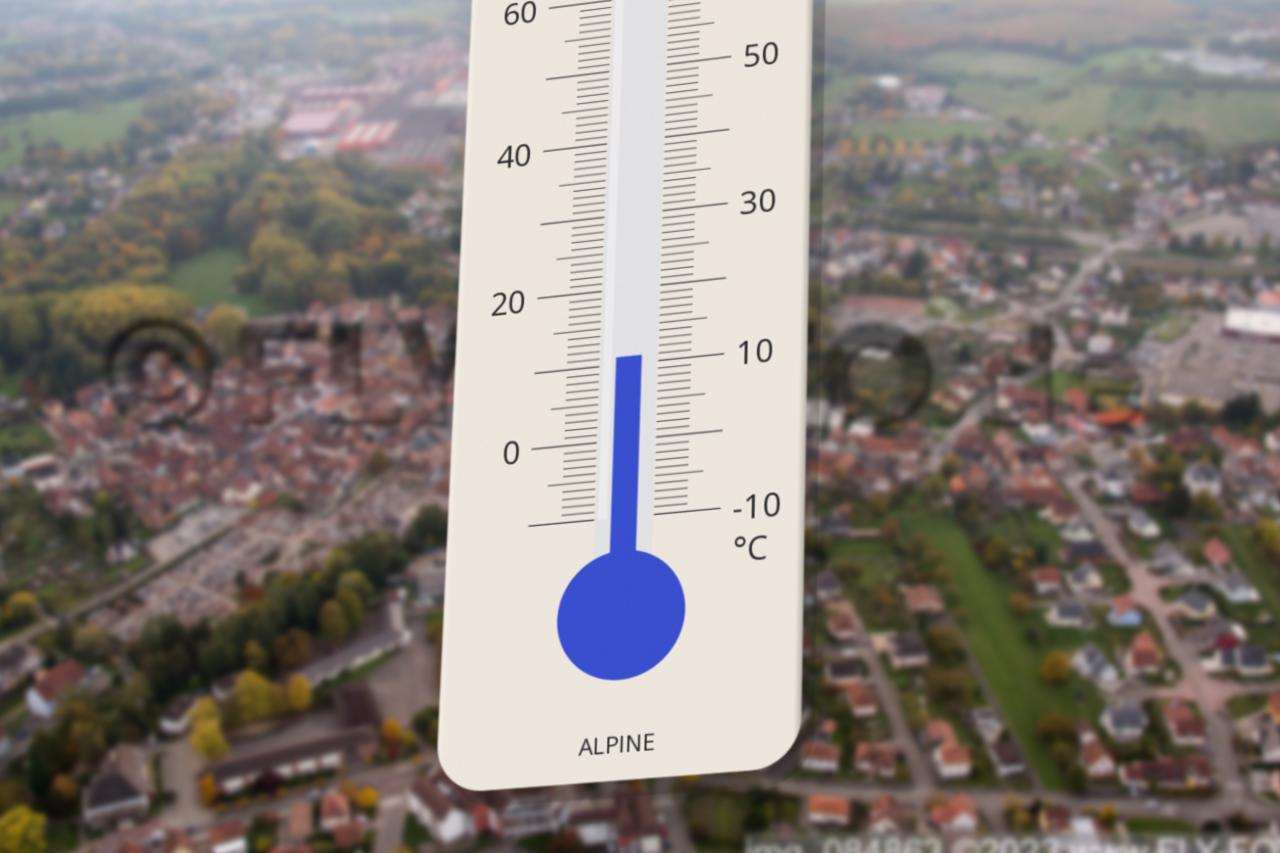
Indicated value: 11 °C
